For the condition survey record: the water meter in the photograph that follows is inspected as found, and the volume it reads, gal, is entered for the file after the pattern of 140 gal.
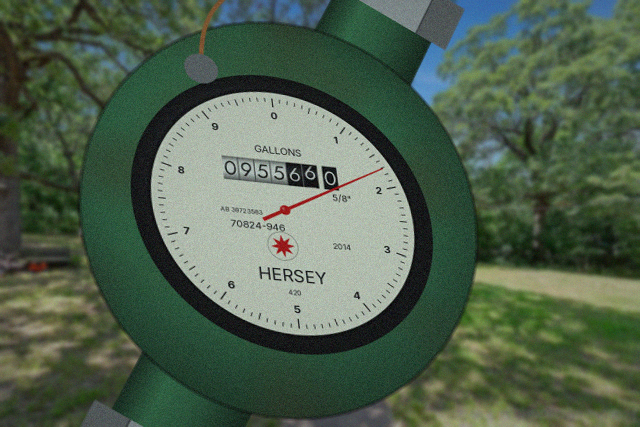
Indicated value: 955661.7 gal
